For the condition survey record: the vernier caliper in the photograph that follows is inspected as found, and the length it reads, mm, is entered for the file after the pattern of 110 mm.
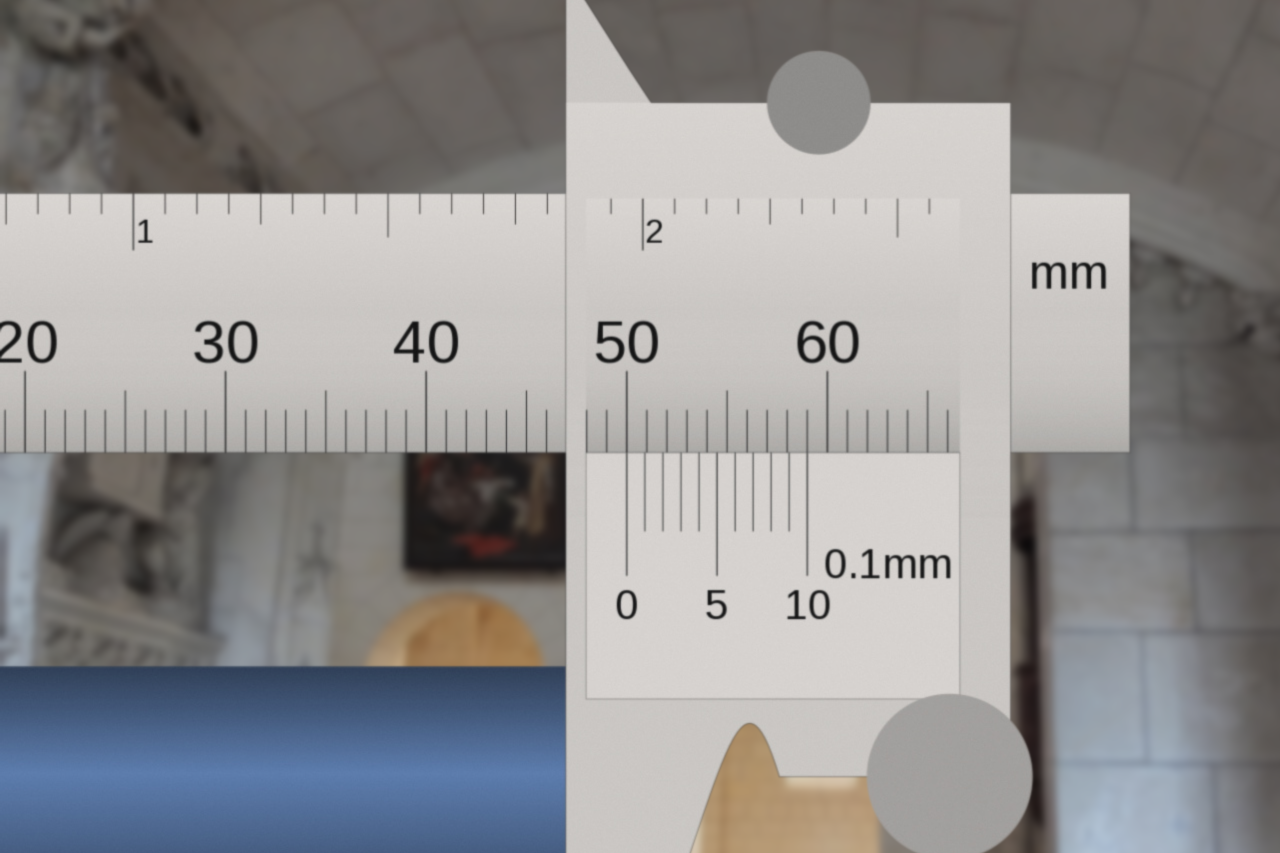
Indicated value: 50.0 mm
